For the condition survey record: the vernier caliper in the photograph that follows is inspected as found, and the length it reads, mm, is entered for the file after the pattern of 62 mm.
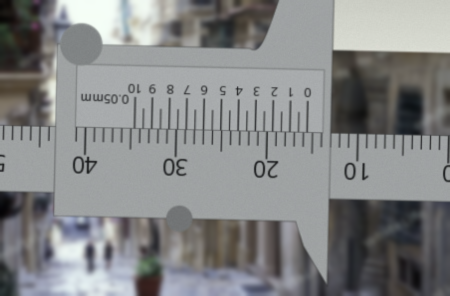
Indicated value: 15.6 mm
